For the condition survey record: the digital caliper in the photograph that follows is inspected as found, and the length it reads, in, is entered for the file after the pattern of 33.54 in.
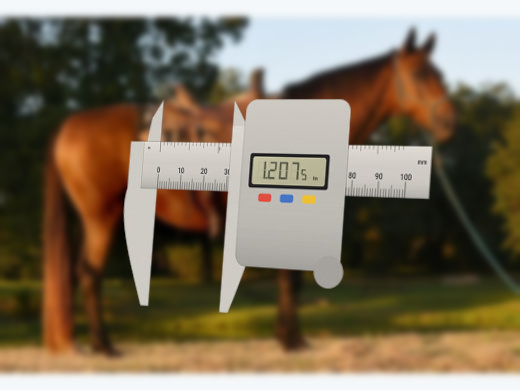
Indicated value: 1.2075 in
